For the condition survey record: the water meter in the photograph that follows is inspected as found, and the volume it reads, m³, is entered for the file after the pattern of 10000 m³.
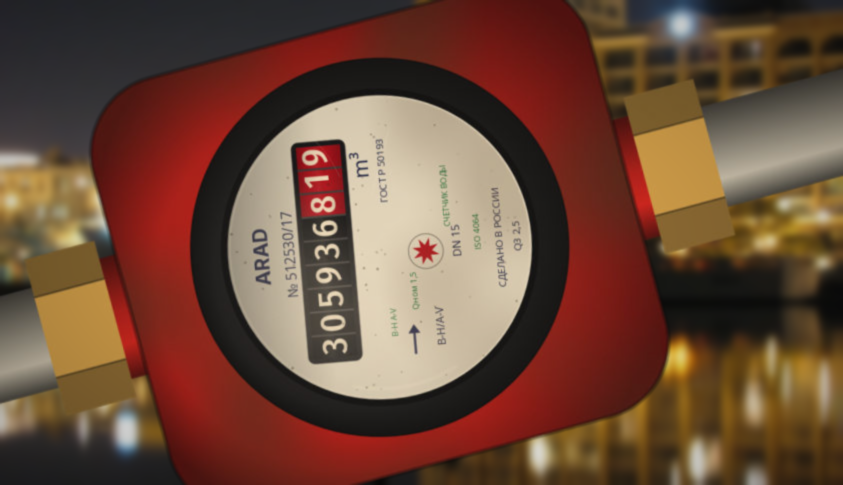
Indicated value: 305936.819 m³
